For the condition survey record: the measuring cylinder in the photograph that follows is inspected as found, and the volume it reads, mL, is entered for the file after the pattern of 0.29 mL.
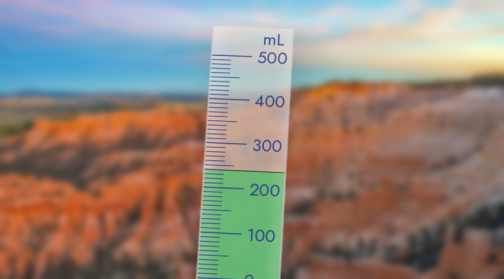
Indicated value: 240 mL
